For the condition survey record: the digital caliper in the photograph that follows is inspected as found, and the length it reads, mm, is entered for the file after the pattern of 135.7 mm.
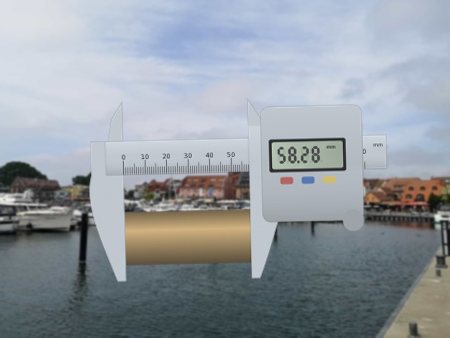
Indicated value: 58.28 mm
